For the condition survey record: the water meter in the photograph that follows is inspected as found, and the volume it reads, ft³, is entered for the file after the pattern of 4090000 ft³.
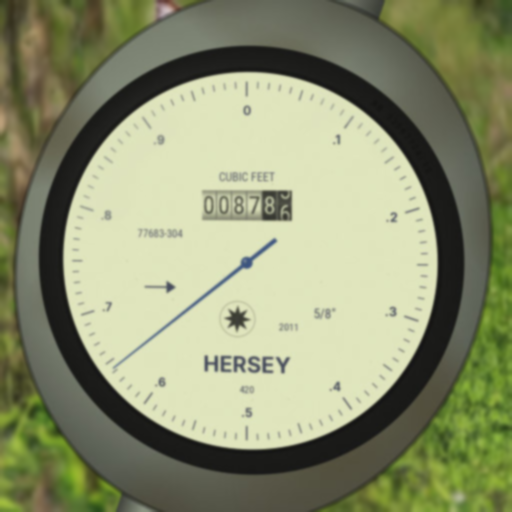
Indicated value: 8785.64 ft³
